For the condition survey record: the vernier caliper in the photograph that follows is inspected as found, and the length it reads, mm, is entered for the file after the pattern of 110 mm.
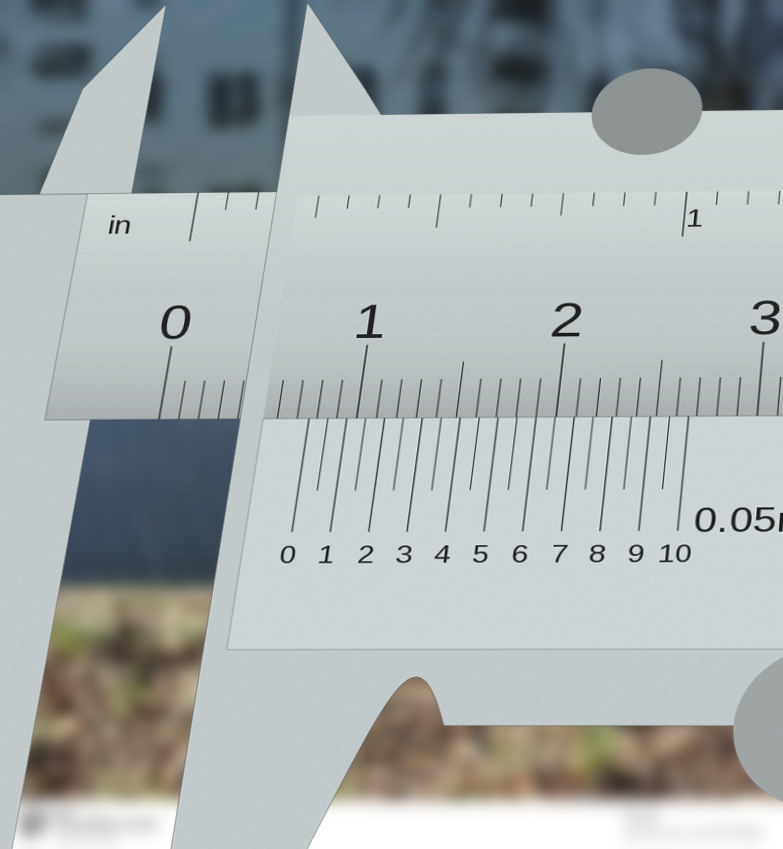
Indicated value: 7.6 mm
